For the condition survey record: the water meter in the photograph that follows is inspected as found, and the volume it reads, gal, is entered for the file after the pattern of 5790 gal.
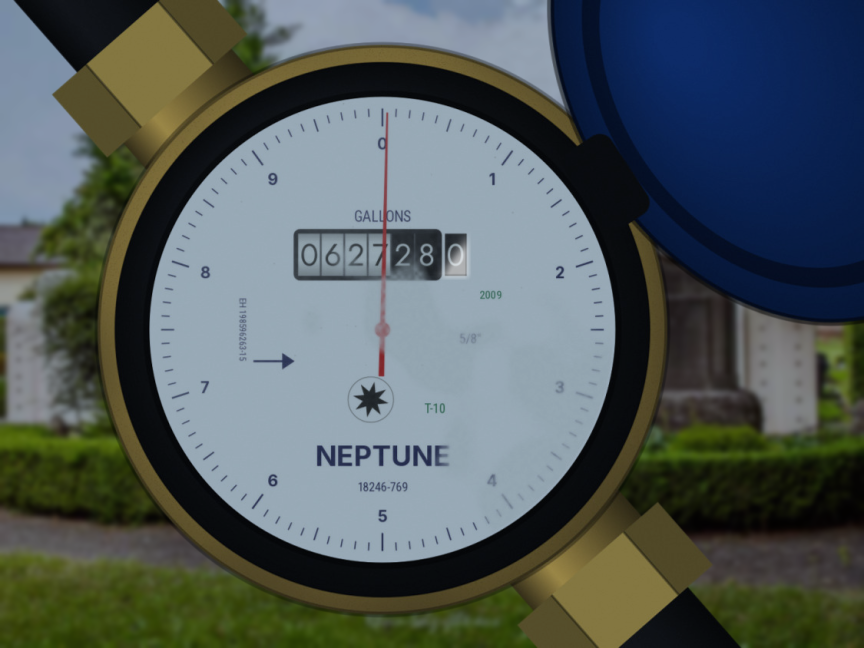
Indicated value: 627280.0 gal
